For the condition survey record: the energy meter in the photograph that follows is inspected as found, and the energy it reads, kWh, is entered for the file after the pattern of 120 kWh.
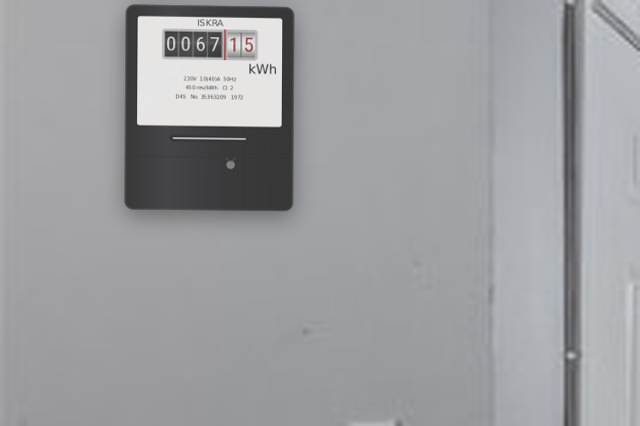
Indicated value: 67.15 kWh
